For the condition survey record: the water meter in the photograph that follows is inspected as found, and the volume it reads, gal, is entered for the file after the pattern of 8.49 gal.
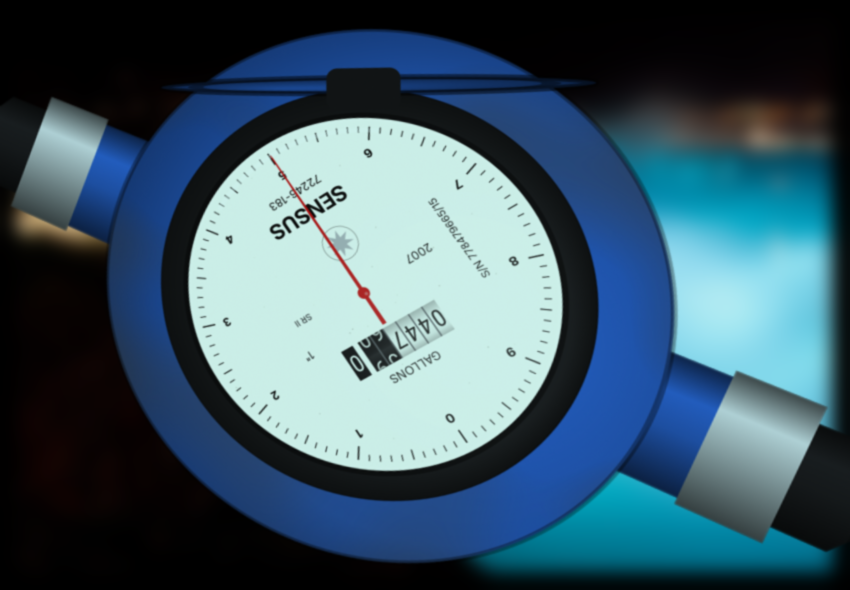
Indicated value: 447595.0 gal
